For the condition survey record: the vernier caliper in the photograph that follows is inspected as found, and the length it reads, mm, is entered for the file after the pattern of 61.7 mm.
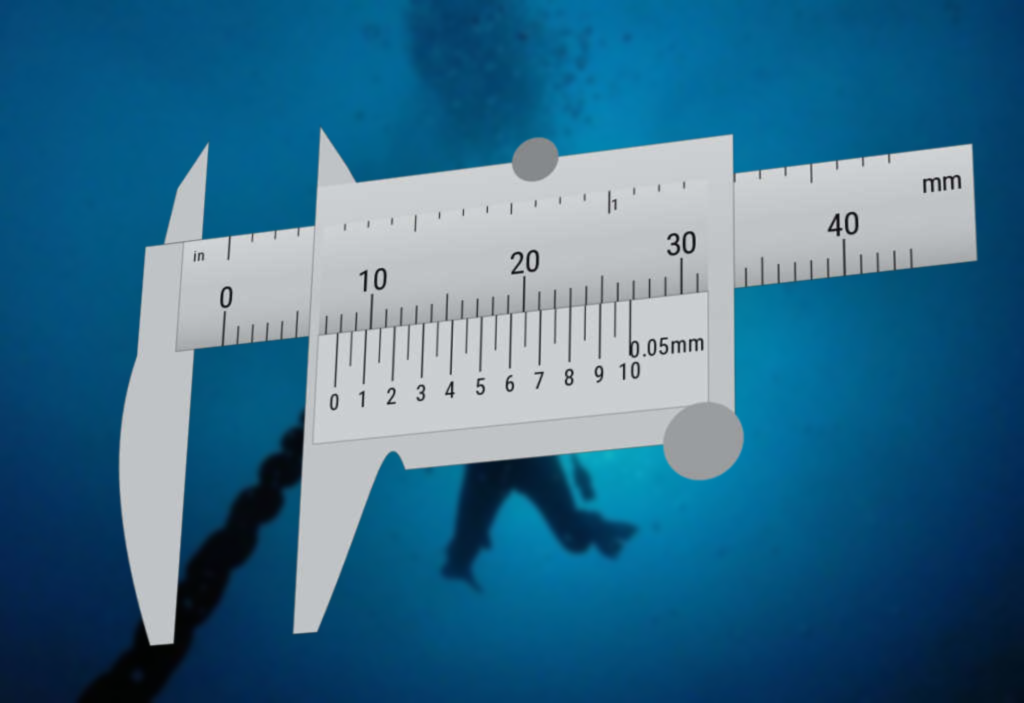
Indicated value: 7.8 mm
